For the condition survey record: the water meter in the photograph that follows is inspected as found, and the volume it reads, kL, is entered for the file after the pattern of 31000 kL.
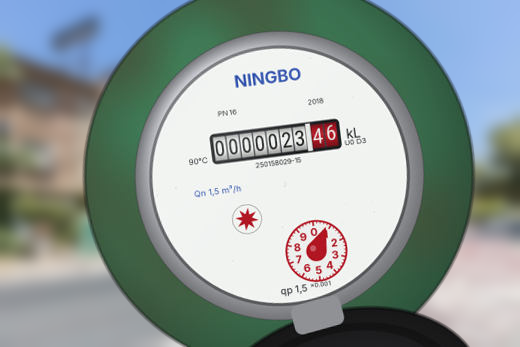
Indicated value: 23.460 kL
